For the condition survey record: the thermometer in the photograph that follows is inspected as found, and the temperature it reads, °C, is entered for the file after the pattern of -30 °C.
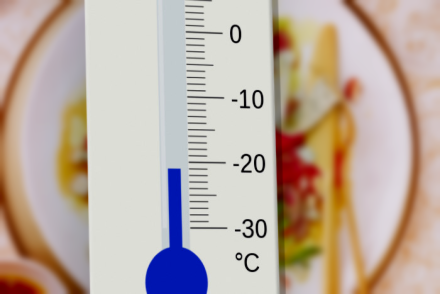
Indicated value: -21 °C
